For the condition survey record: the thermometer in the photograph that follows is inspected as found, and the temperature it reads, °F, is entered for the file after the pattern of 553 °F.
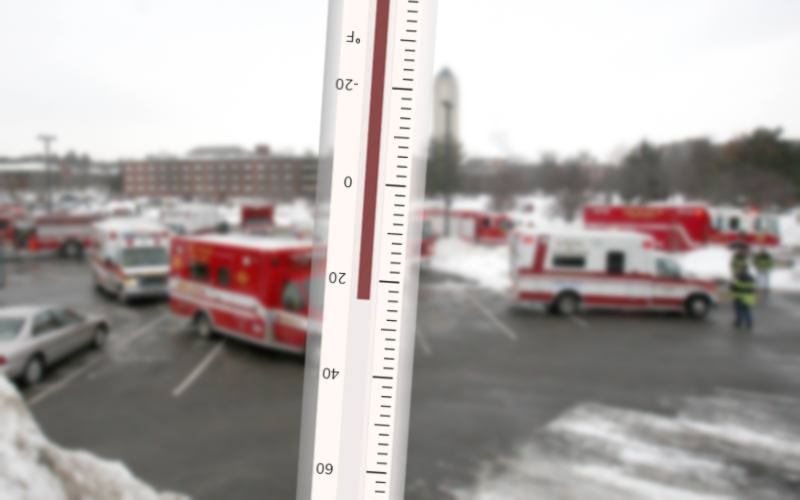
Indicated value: 24 °F
